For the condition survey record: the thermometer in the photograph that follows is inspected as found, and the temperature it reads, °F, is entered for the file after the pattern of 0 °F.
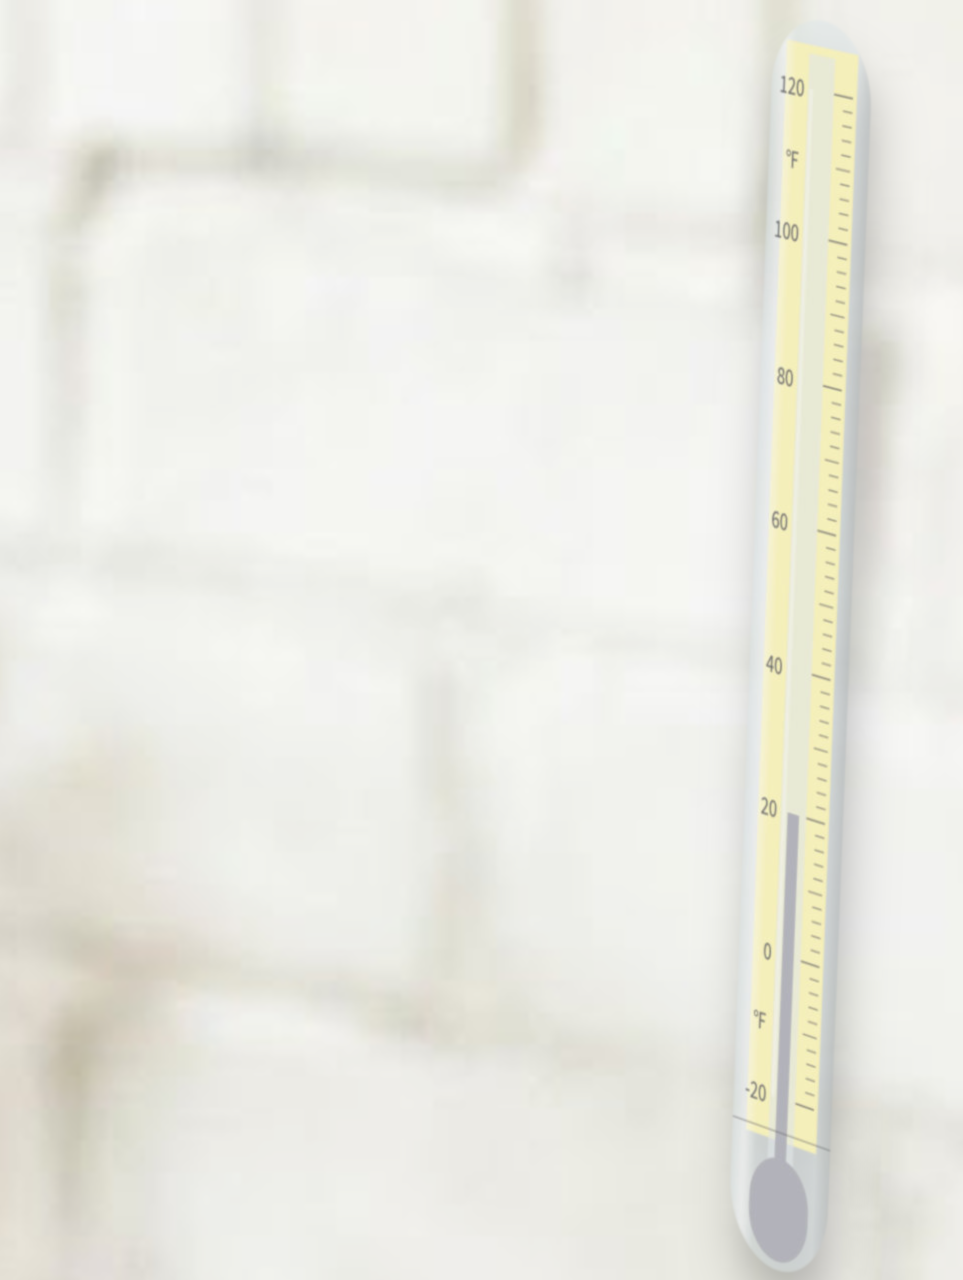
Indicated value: 20 °F
